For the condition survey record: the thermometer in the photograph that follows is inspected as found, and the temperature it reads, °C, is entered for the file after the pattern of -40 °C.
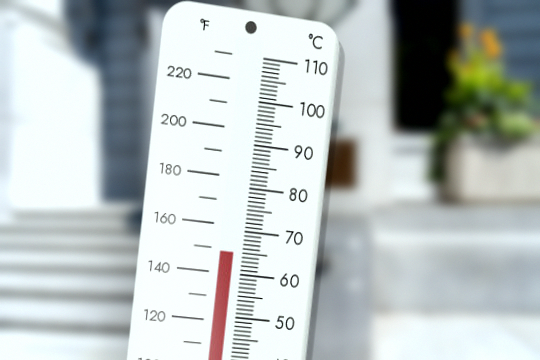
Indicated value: 65 °C
